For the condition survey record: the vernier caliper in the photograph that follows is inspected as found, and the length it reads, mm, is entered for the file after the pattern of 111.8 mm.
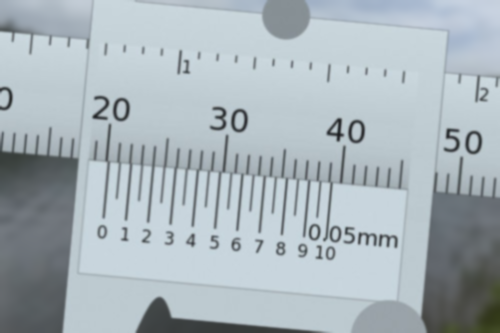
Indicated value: 20.2 mm
